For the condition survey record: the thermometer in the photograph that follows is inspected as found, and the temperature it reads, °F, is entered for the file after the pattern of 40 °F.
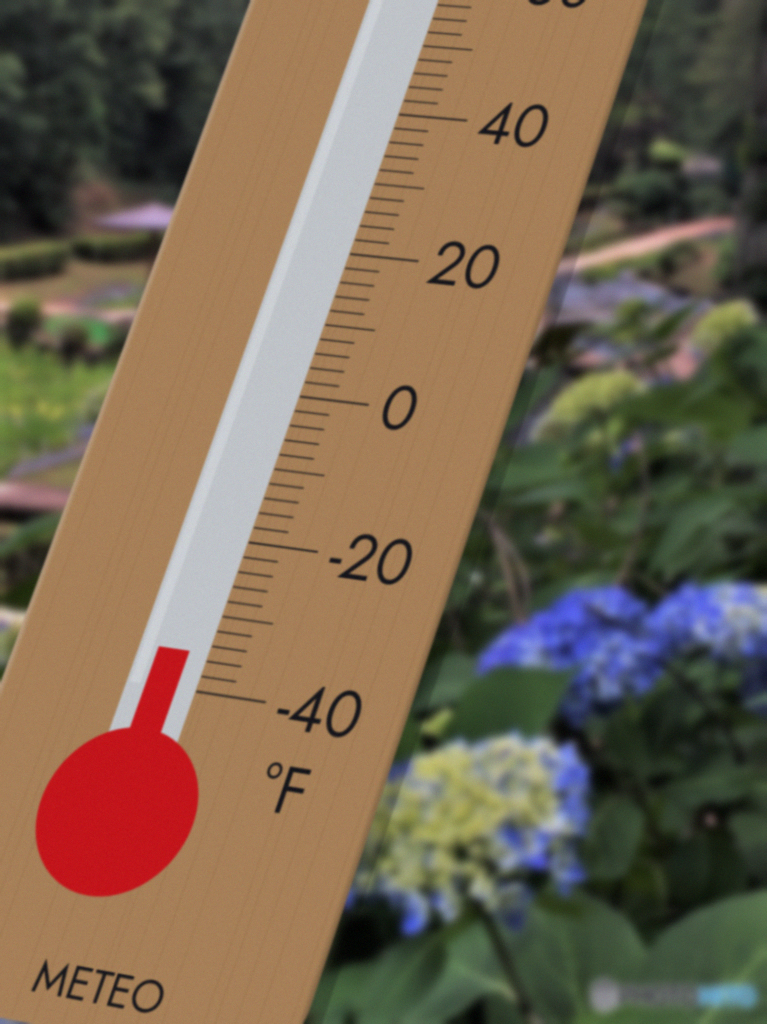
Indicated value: -35 °F
